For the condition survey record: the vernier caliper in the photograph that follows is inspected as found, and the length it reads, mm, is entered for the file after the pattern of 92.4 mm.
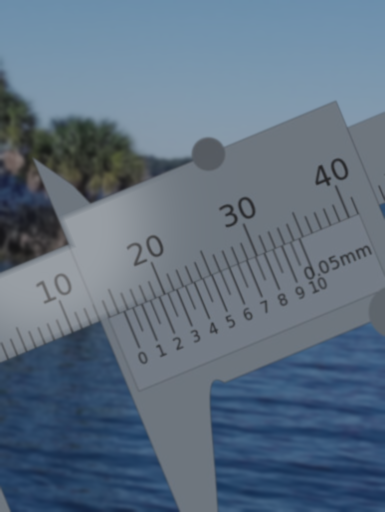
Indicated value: 15.6 mm
